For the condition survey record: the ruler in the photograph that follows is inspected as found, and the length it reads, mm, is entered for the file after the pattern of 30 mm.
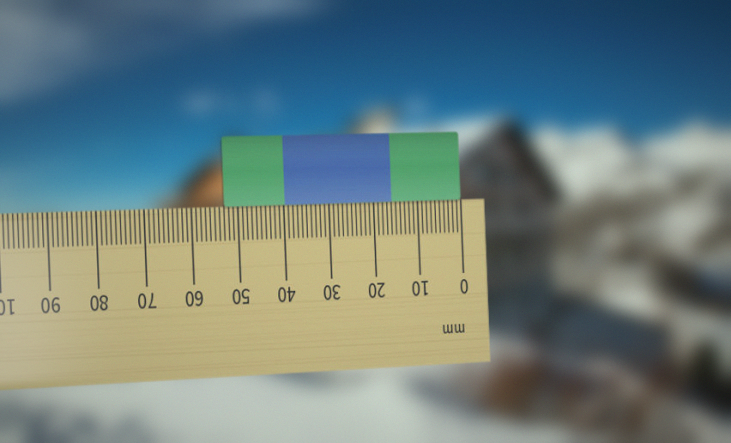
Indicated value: 53 mm
